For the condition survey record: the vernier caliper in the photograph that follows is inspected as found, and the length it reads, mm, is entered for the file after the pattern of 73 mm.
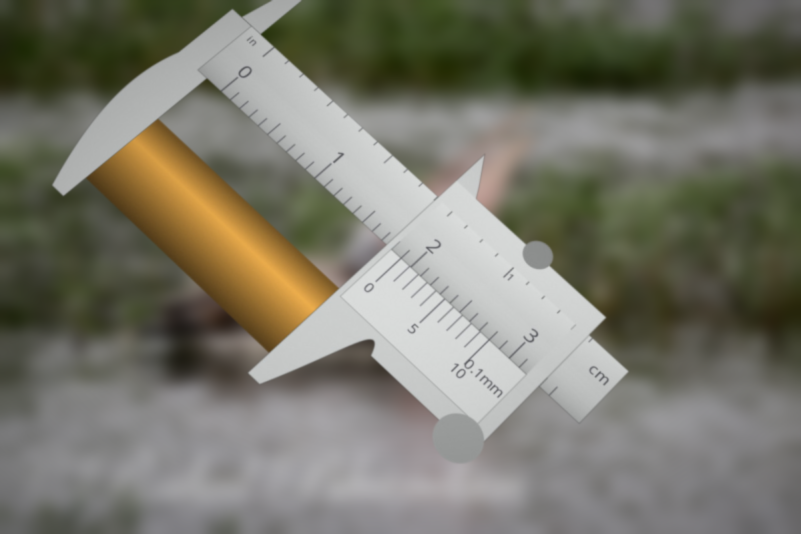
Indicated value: 19.0 mm
